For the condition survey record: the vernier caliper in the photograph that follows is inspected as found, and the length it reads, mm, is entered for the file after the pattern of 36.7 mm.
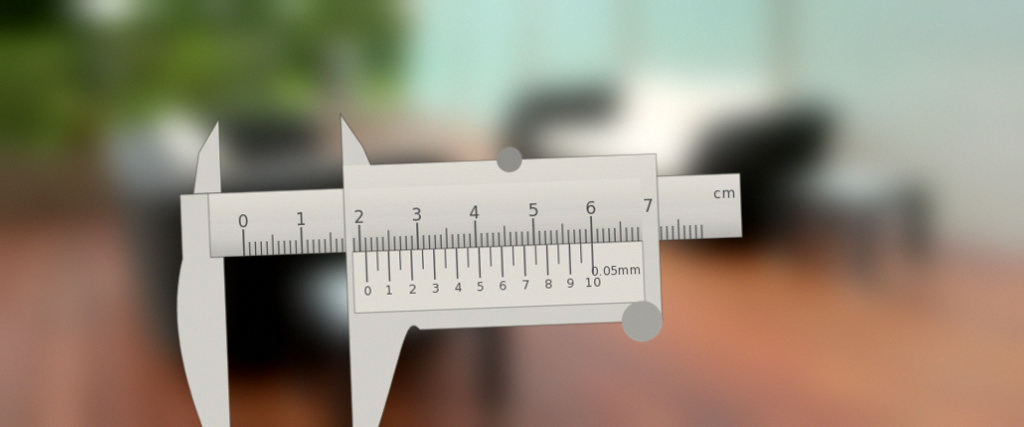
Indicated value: 21.0 mm
